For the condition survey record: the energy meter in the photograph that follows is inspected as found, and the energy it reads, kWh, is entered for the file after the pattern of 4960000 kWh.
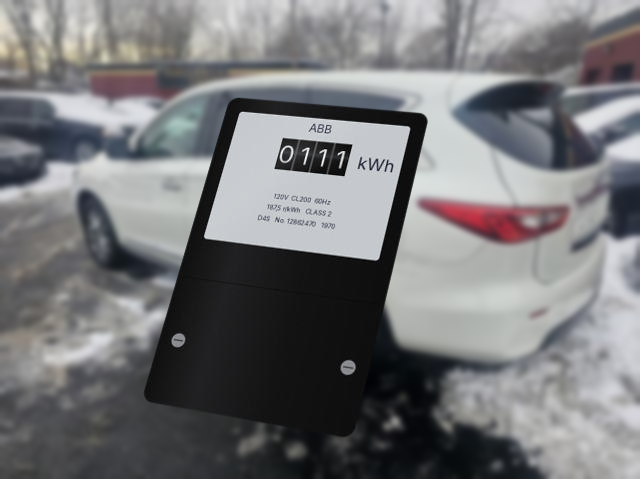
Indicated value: 111 kWh
